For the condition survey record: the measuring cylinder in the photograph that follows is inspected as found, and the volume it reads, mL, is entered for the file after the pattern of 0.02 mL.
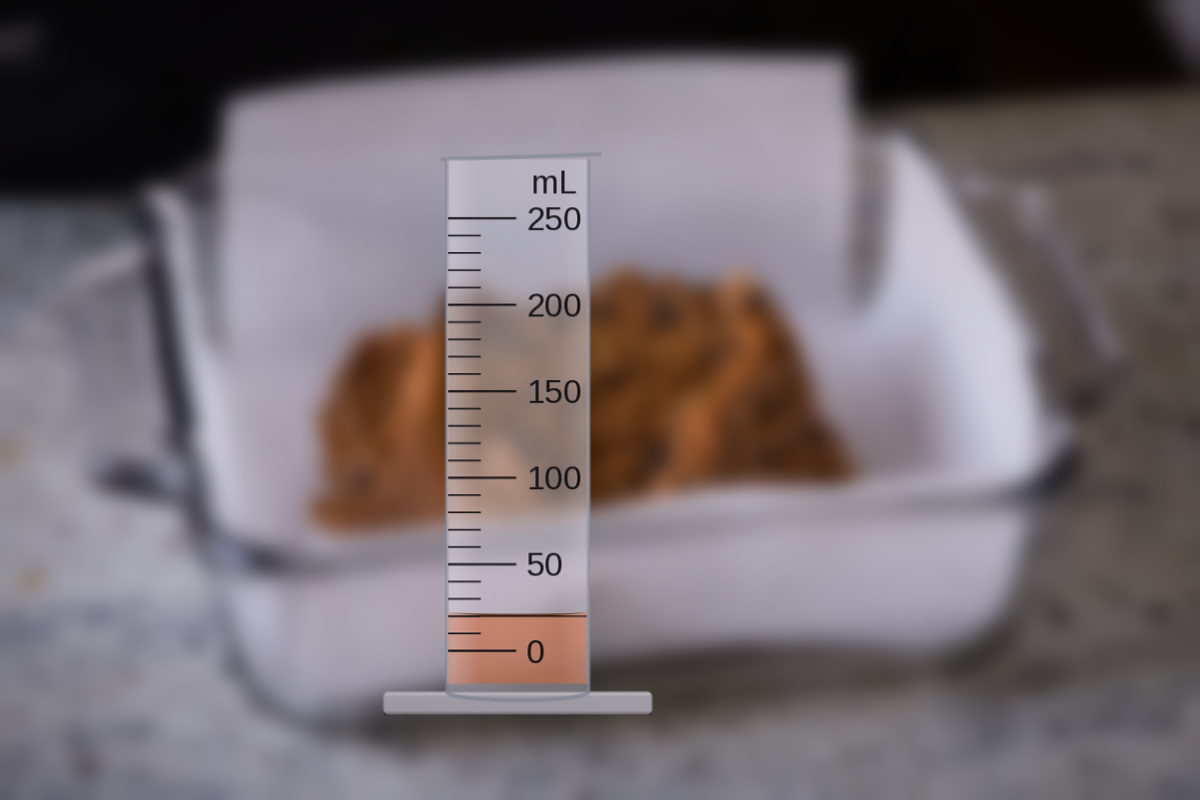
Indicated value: 20 mL
